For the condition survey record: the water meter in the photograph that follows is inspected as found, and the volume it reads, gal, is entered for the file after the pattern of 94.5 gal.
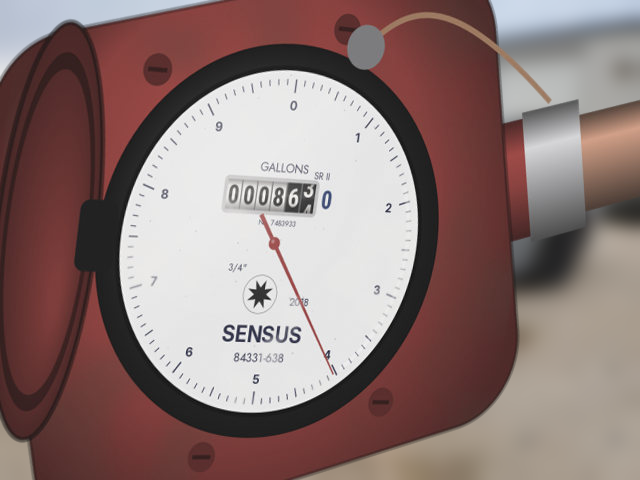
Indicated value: 8634.0 gal
